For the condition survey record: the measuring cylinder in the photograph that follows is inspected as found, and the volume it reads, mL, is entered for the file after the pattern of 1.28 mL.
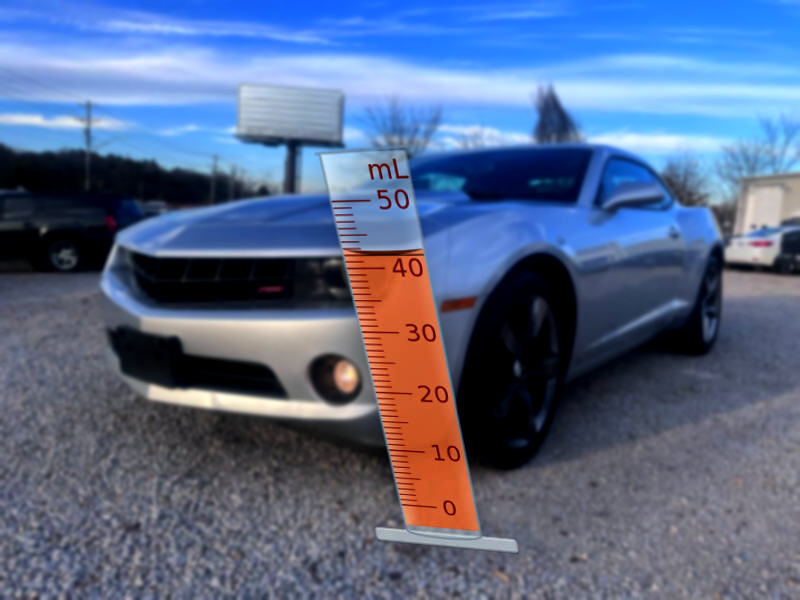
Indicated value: 42 mL
